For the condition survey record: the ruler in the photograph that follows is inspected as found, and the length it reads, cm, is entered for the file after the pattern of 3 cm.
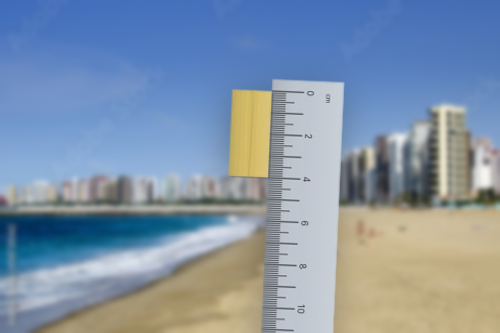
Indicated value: 4 cm
